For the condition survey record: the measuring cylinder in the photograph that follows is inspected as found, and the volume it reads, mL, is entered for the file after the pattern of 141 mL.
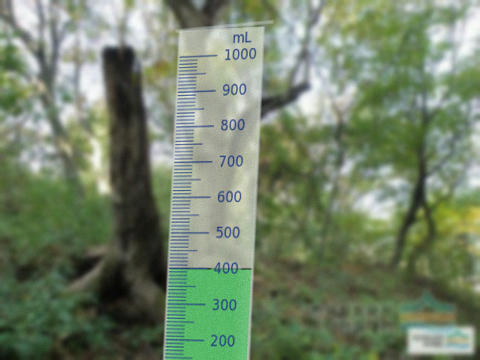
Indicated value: 400 mL
